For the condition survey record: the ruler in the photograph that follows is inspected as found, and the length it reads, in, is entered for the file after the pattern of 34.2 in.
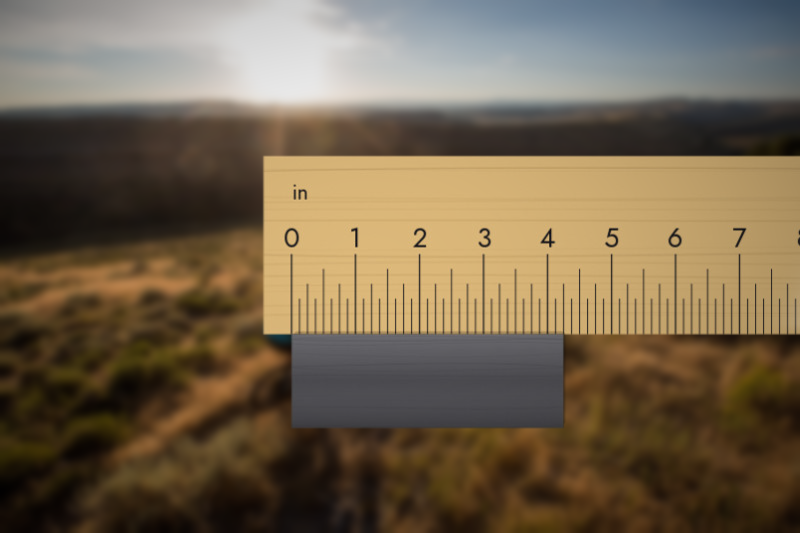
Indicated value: 4.25 in
